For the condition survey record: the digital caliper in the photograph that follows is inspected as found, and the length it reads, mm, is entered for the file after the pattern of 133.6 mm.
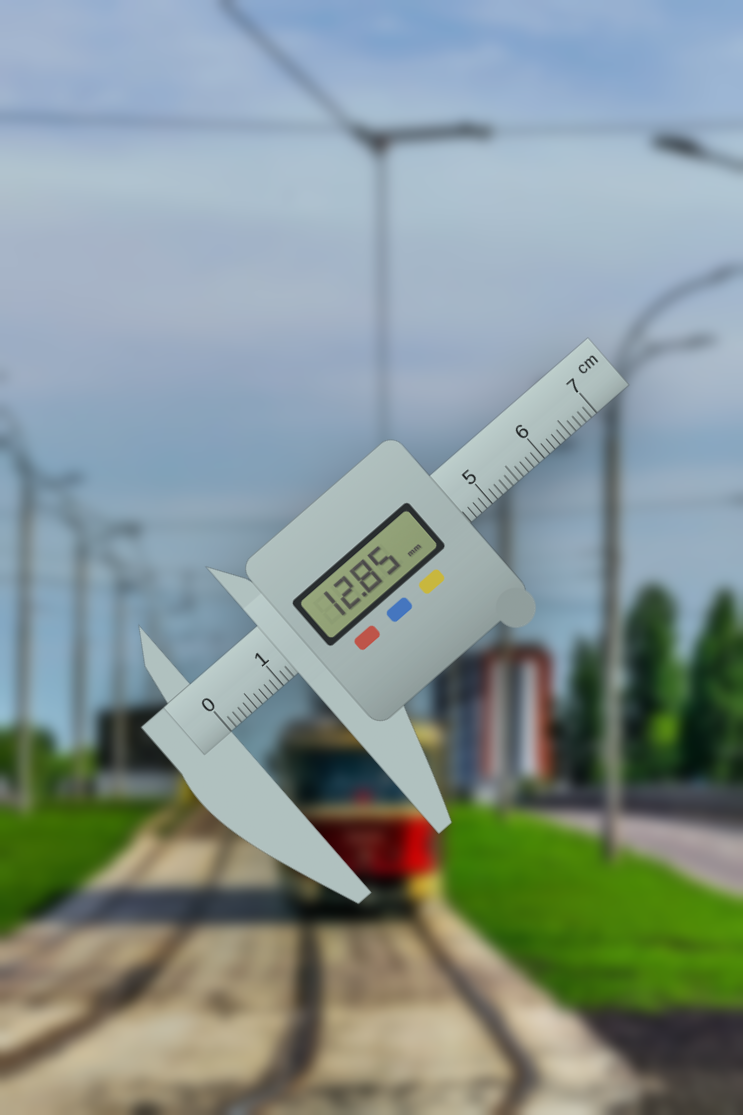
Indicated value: 12.85 mm
